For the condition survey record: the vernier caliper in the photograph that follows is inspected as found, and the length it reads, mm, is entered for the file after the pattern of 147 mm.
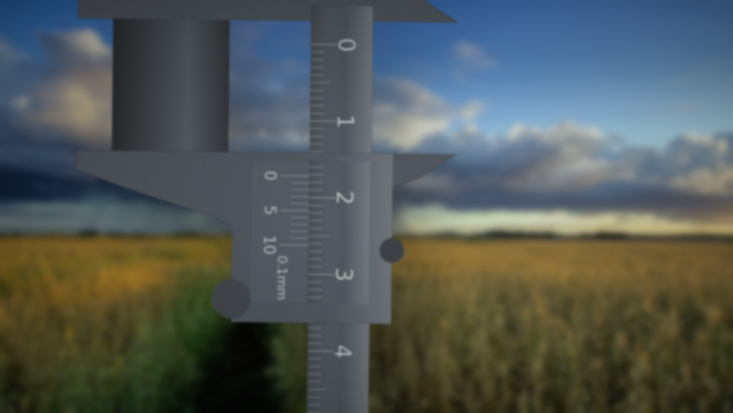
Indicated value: 17.2 mm
